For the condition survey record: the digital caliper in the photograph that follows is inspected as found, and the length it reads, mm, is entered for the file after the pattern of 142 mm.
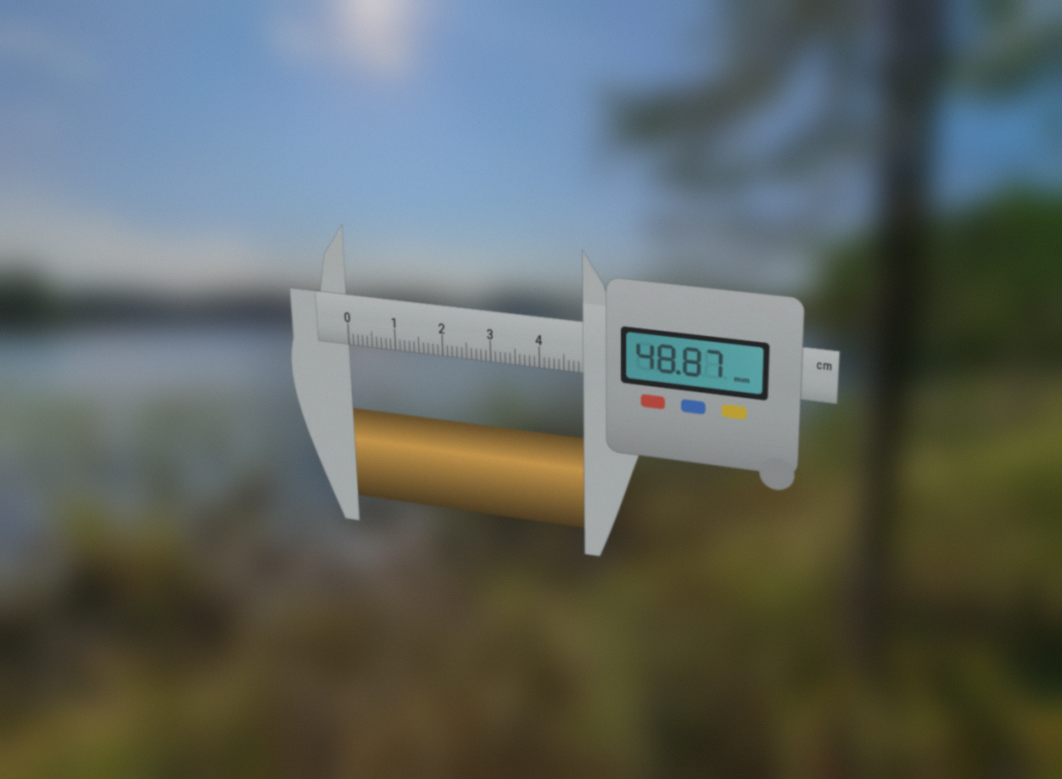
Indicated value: 48.87 mm
